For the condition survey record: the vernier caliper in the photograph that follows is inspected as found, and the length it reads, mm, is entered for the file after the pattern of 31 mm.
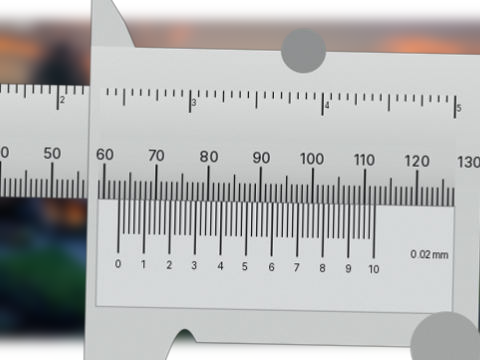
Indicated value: 63.0 mm
